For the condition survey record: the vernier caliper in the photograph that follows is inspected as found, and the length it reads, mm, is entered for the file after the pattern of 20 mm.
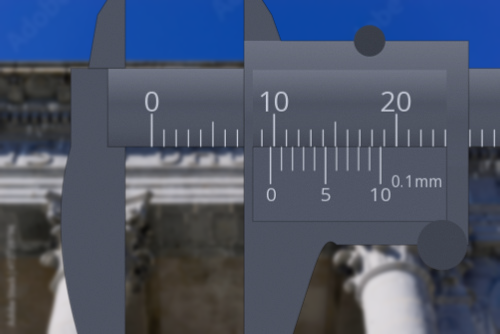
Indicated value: 9.7 mm
